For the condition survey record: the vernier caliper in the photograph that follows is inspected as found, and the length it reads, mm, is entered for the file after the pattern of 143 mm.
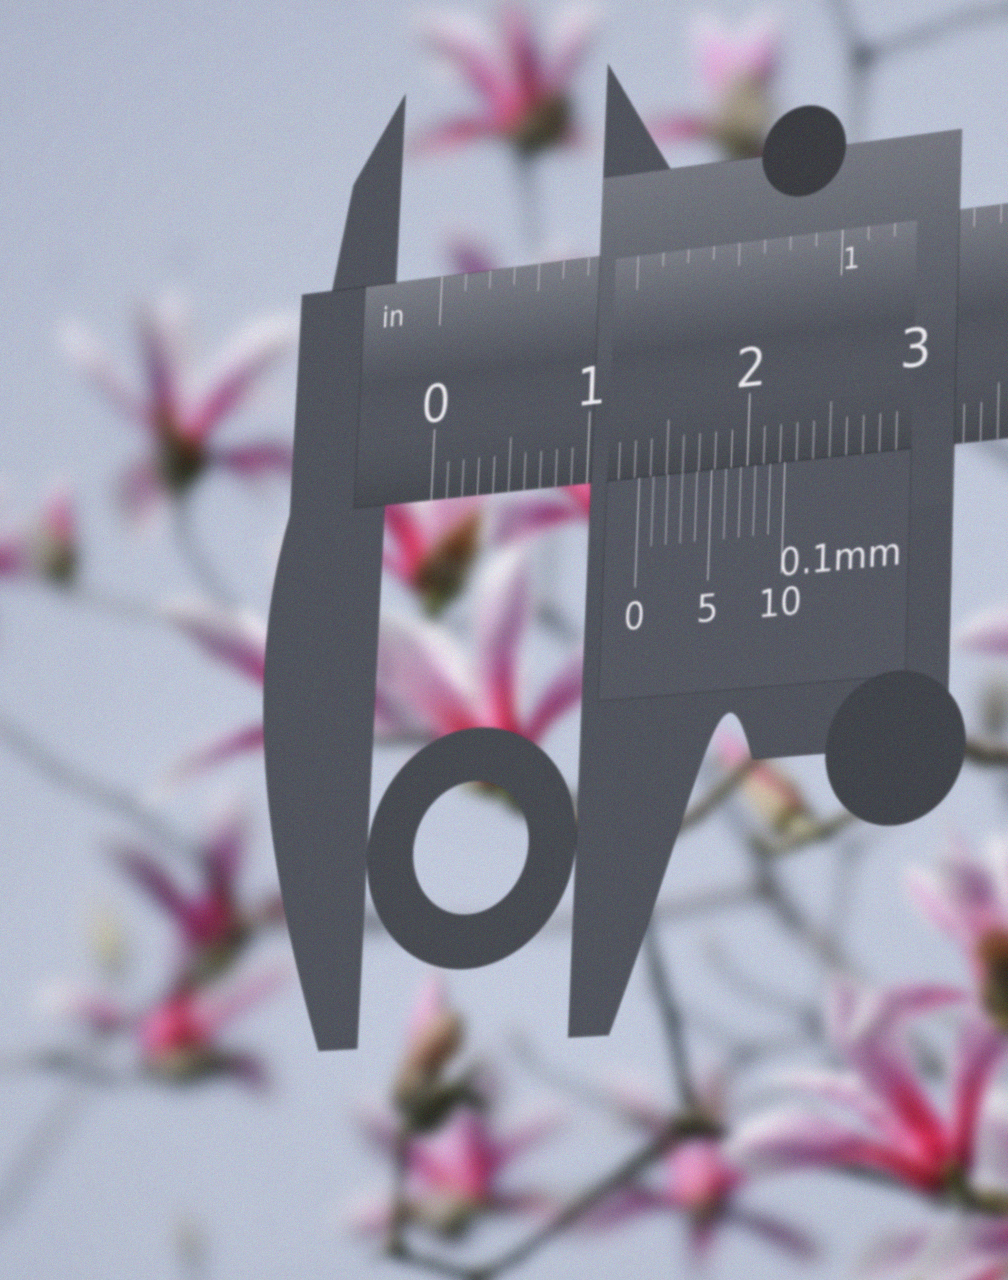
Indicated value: 13.3 mm
